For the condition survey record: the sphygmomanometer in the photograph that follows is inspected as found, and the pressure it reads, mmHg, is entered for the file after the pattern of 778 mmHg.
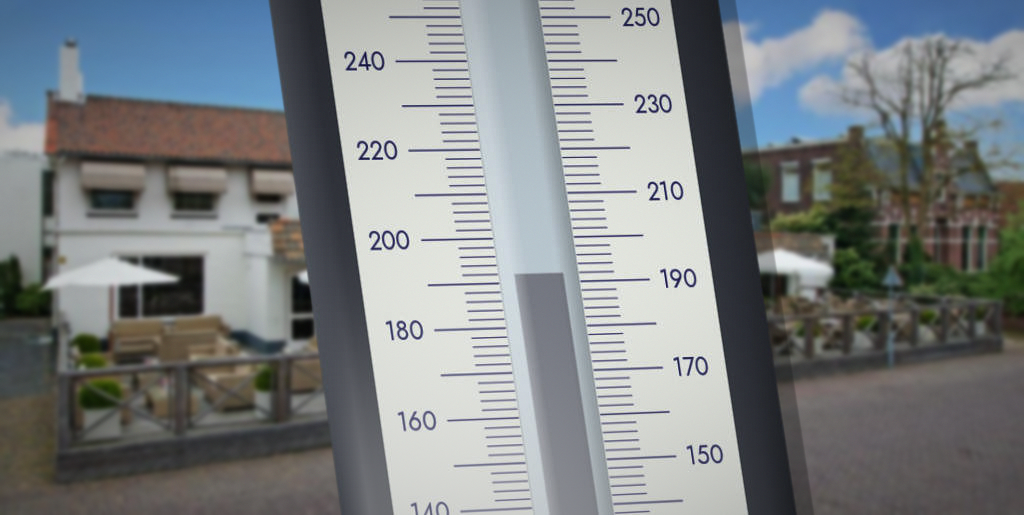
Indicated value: 192 mmHg
